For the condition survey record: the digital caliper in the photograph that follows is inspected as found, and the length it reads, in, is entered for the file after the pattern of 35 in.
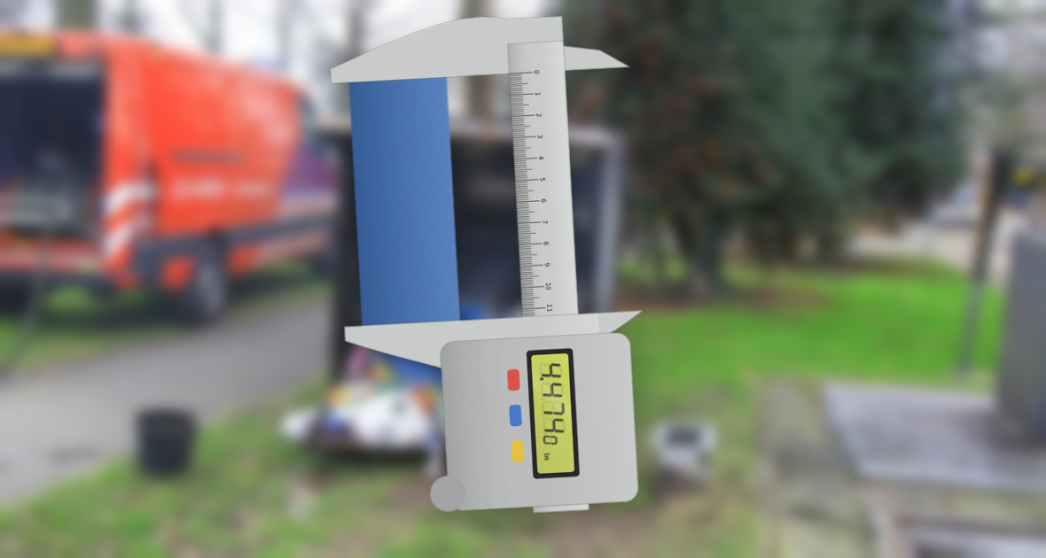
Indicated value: 4.4740 in
